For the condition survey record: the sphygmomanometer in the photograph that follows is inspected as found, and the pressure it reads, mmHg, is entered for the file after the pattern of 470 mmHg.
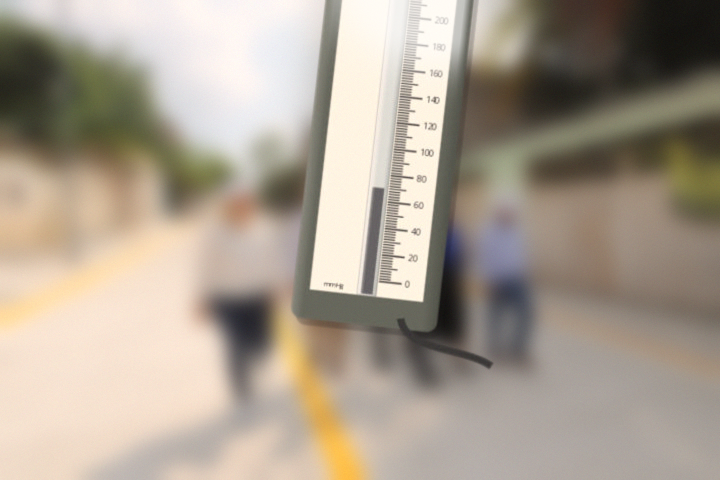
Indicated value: 70 mmHg
